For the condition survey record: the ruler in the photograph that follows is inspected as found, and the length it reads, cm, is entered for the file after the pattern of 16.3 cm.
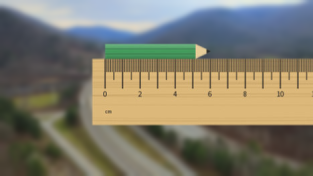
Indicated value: 6 cm
